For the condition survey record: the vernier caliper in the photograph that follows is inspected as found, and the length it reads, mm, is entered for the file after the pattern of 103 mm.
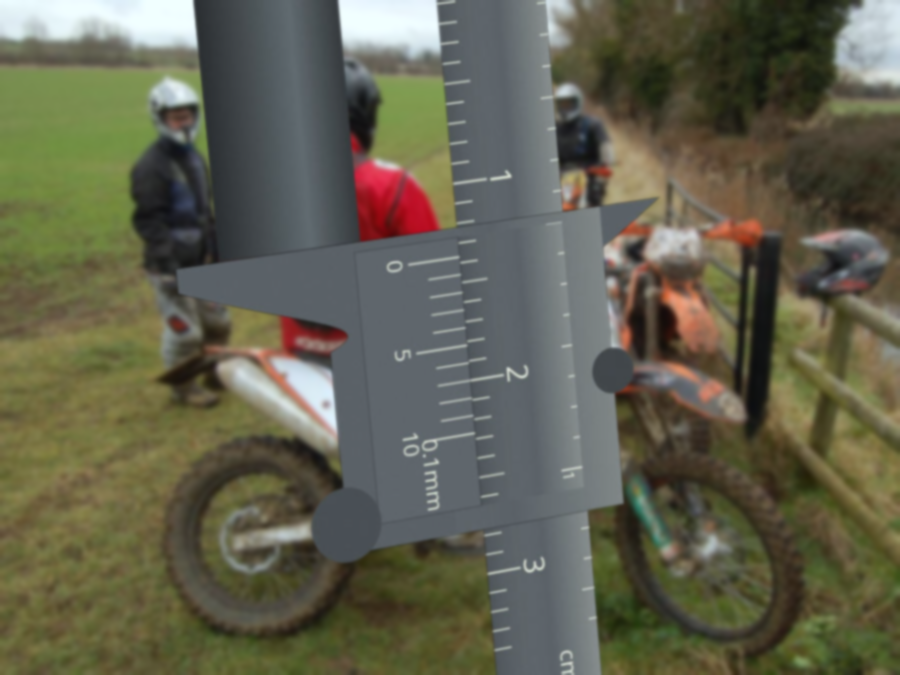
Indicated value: 13.7 mm
